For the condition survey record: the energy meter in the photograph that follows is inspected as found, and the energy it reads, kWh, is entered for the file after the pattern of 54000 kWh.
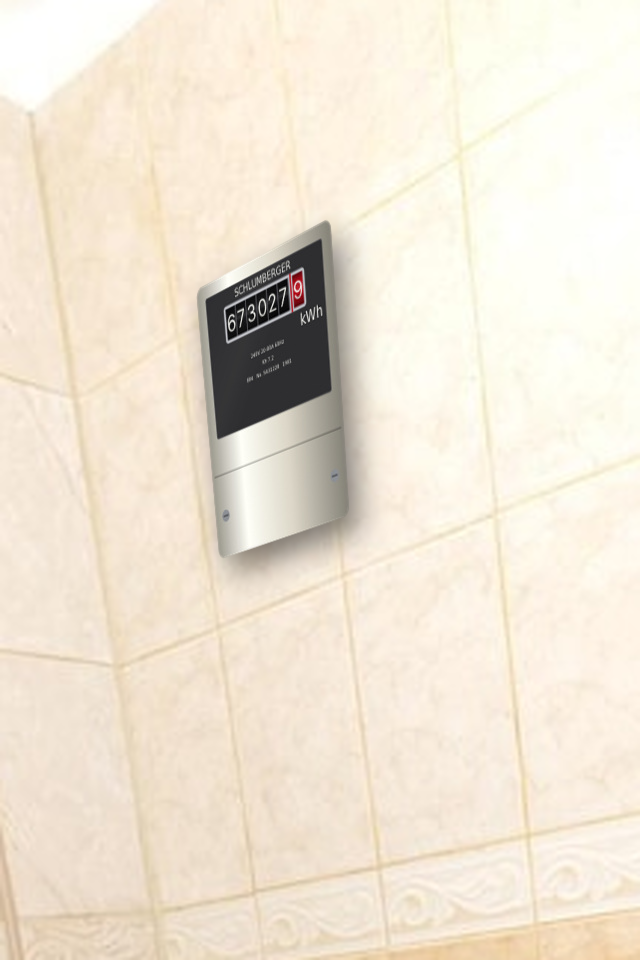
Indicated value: 673027.9 kWh
